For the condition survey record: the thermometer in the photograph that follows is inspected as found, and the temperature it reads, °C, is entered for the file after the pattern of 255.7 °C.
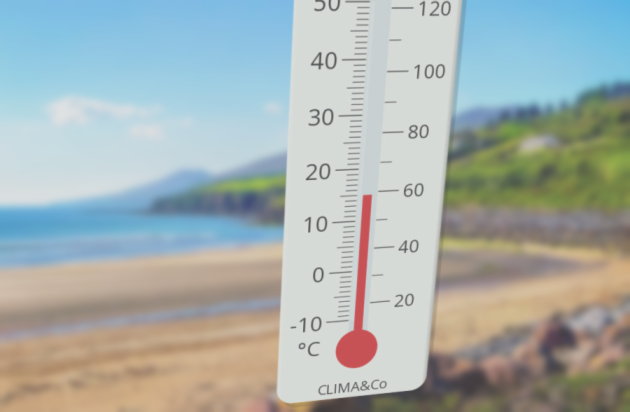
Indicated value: 15 °C
